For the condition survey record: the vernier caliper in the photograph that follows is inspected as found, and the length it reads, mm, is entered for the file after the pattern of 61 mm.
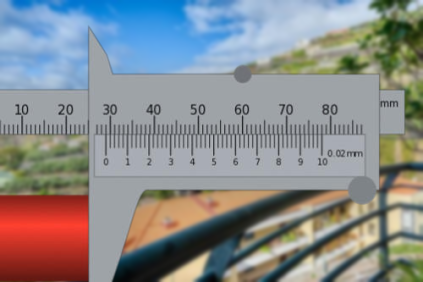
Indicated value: 29.0 mm
